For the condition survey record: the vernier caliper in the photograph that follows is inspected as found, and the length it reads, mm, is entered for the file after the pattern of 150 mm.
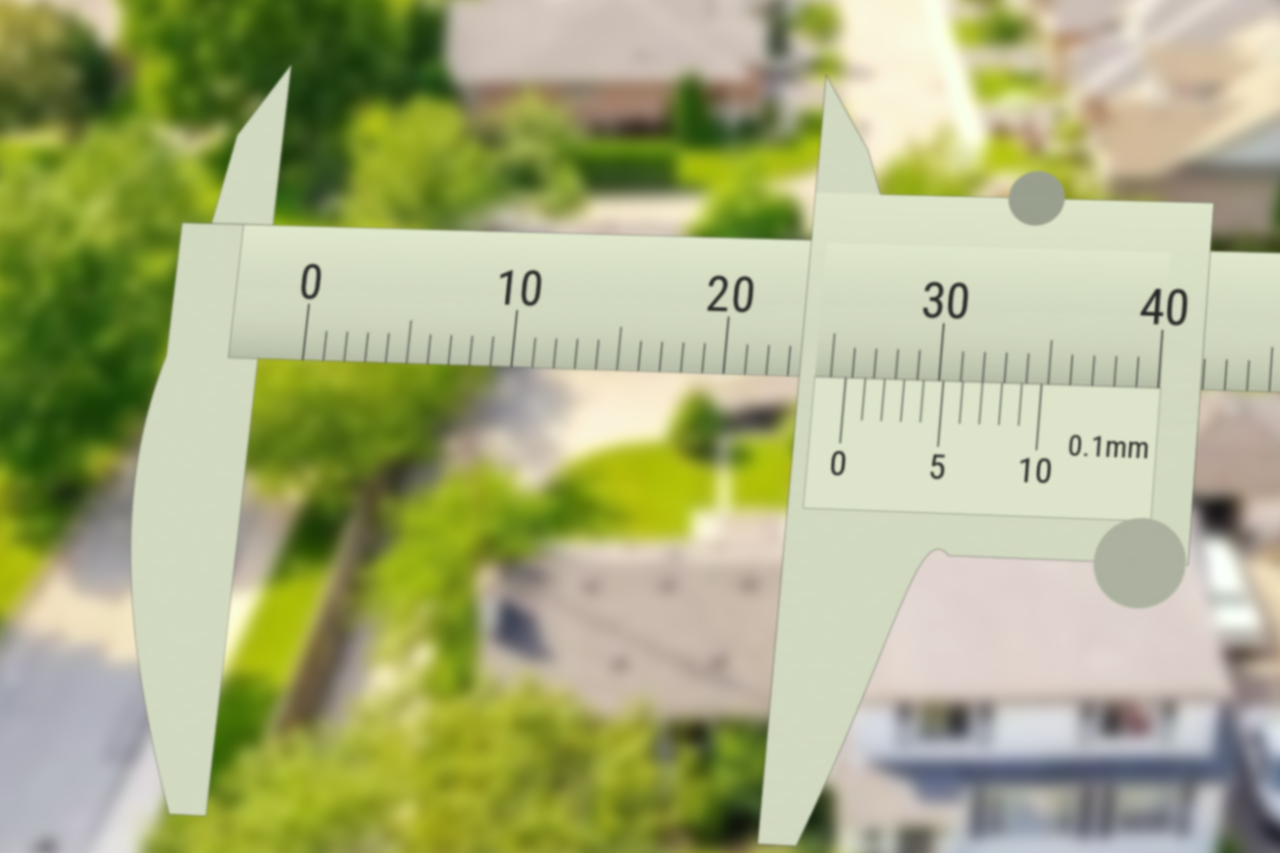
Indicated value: 25.7 mm
